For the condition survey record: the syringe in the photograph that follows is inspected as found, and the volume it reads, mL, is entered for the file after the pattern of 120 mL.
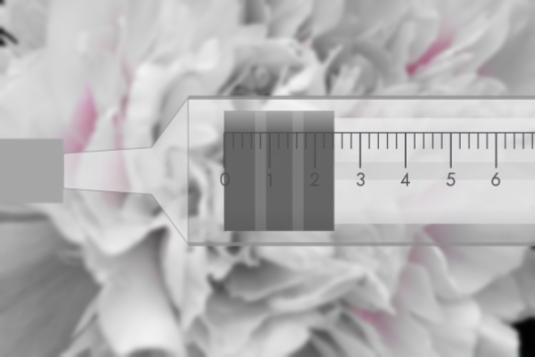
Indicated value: 0 mL
